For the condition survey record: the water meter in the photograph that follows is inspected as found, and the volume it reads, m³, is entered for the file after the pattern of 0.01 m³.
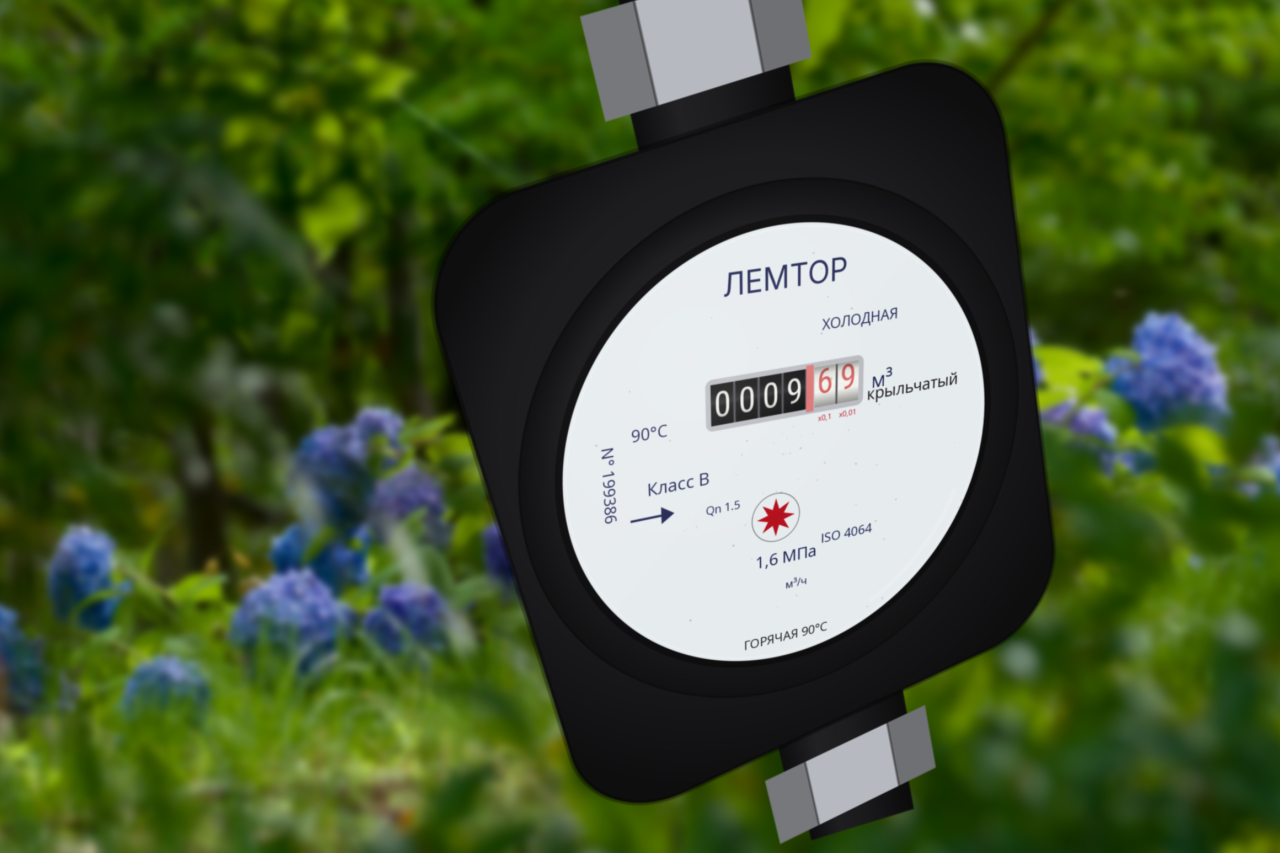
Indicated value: 9.69 m³
